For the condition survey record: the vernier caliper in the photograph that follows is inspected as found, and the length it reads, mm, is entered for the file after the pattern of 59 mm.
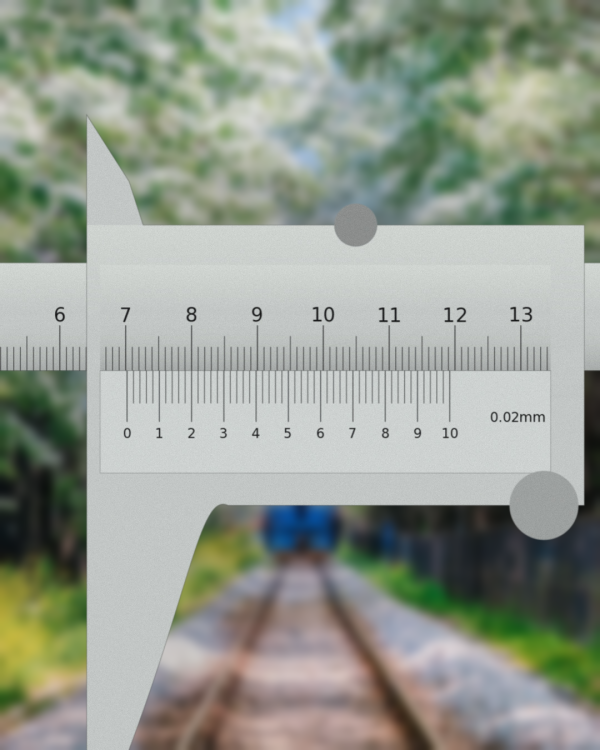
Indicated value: 70.2 mm
